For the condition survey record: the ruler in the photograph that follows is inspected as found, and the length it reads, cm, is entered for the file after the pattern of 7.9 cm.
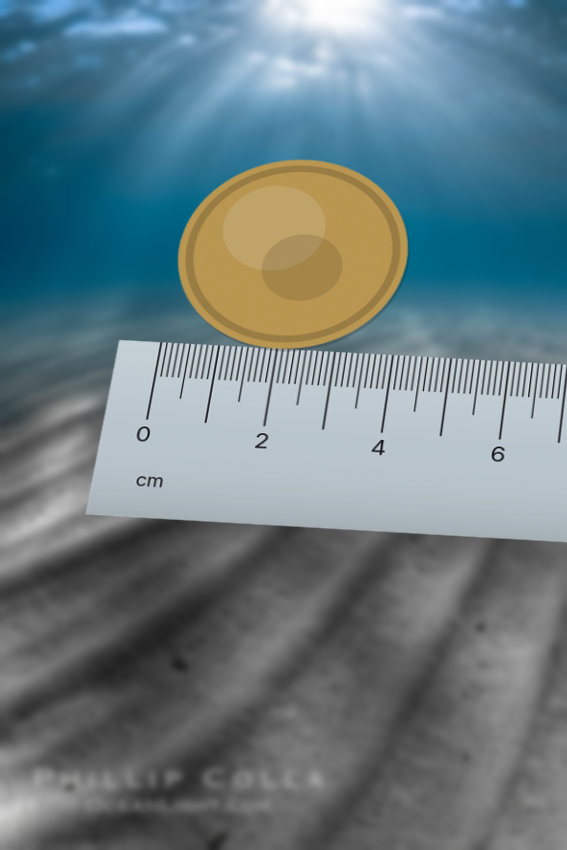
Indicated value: 4 cm
